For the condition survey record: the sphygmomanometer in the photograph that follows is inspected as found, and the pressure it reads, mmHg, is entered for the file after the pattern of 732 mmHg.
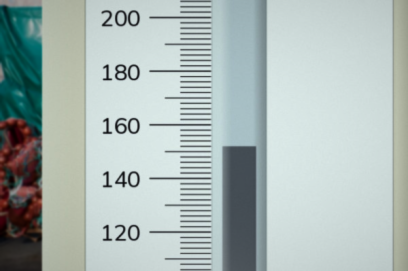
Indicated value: 152 mmHg
